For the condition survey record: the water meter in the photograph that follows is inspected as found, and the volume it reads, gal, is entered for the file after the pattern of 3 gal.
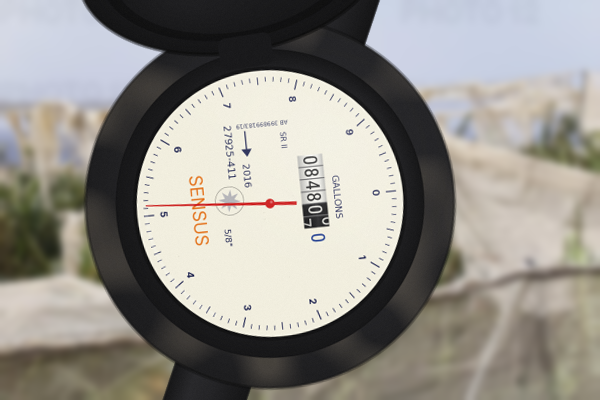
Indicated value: 848065.1 gal
